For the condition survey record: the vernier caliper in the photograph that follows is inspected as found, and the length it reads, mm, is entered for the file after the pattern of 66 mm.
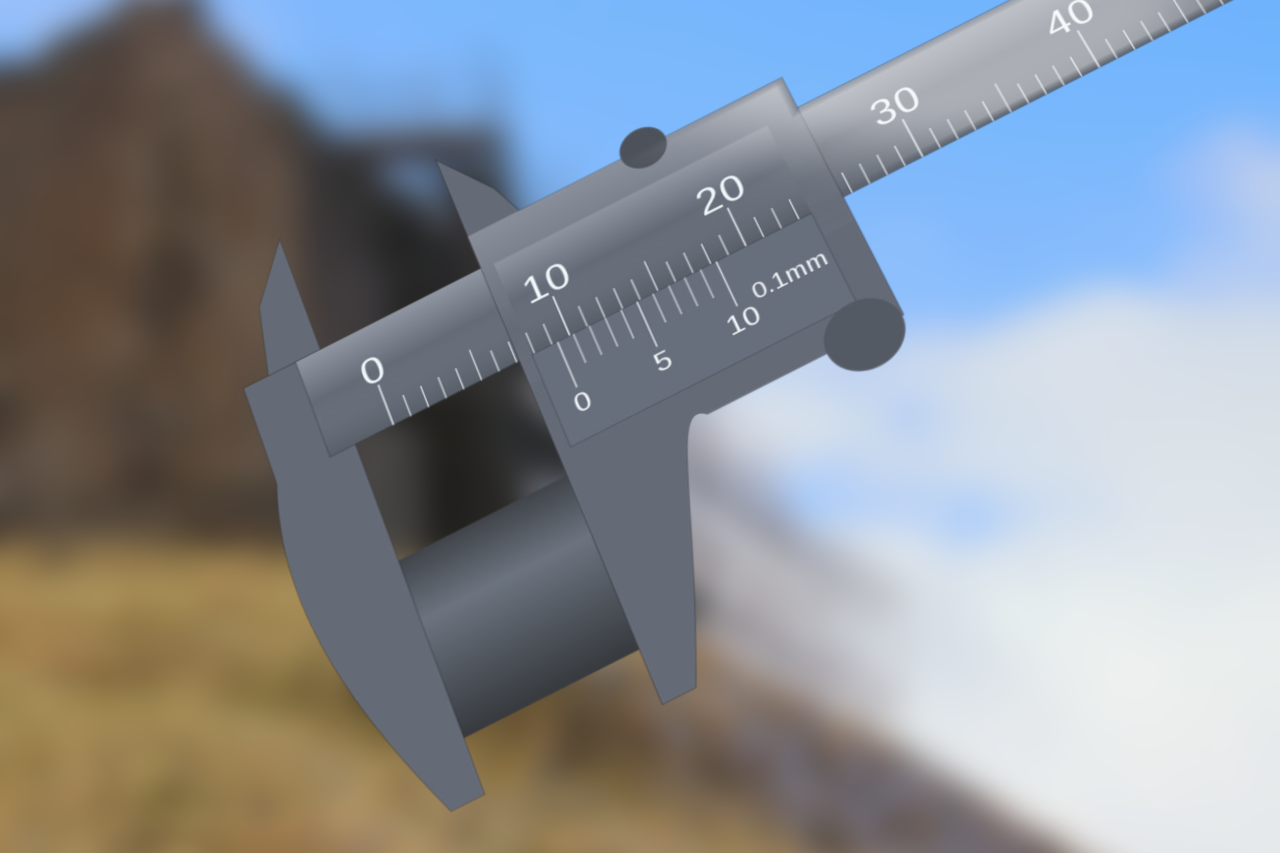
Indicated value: 9.3 mm
